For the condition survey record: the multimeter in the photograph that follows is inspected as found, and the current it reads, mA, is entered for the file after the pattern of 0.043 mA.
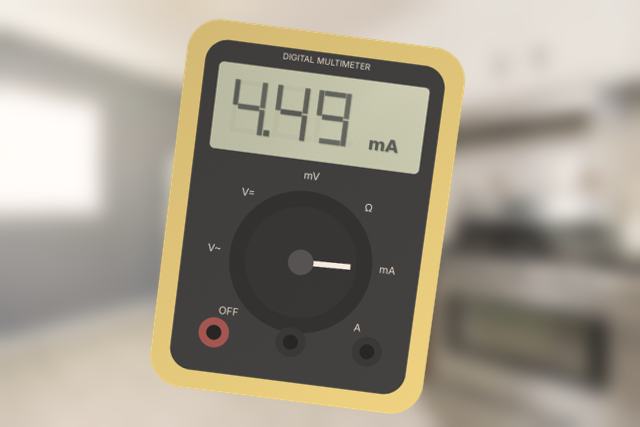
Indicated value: 4.49 mA
